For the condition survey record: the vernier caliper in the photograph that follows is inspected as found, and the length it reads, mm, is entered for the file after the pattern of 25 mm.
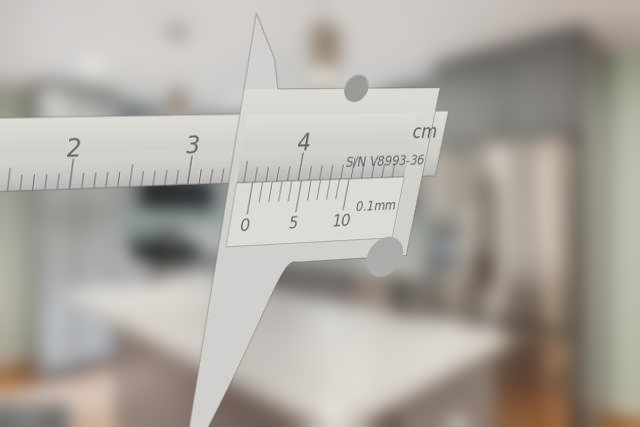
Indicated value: 35.8 mm
